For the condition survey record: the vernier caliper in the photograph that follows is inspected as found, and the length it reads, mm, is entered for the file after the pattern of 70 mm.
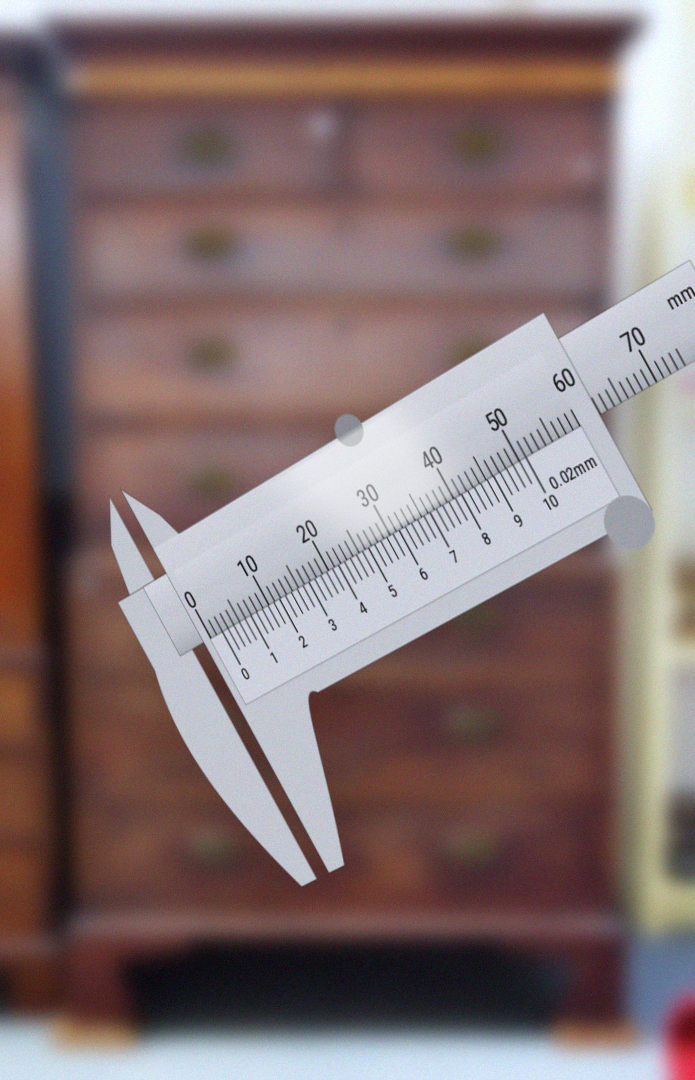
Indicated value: 2.0 mm
